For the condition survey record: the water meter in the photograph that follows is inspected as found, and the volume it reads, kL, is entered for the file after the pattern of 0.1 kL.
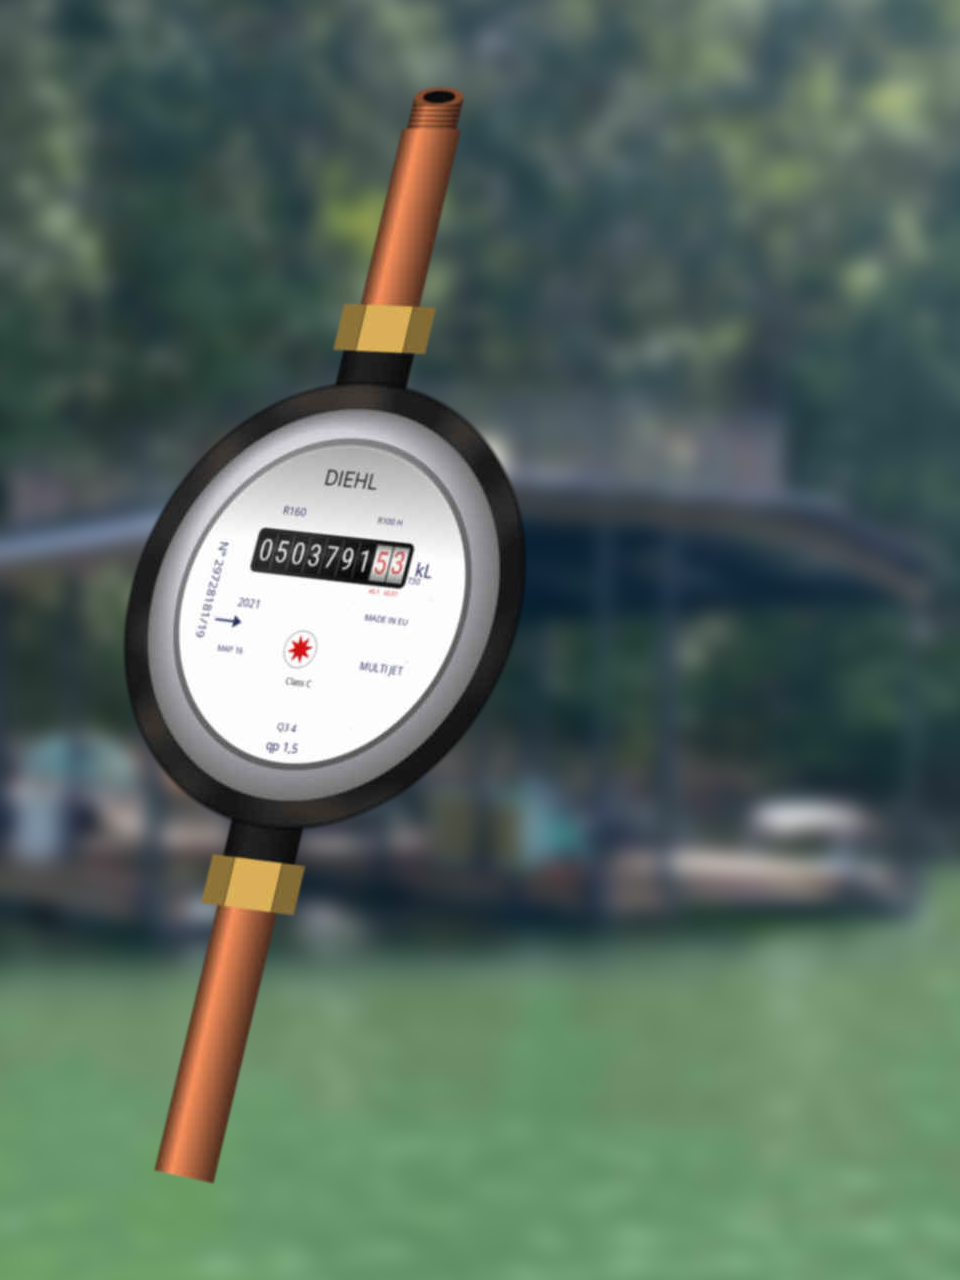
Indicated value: 503791.53 kL
